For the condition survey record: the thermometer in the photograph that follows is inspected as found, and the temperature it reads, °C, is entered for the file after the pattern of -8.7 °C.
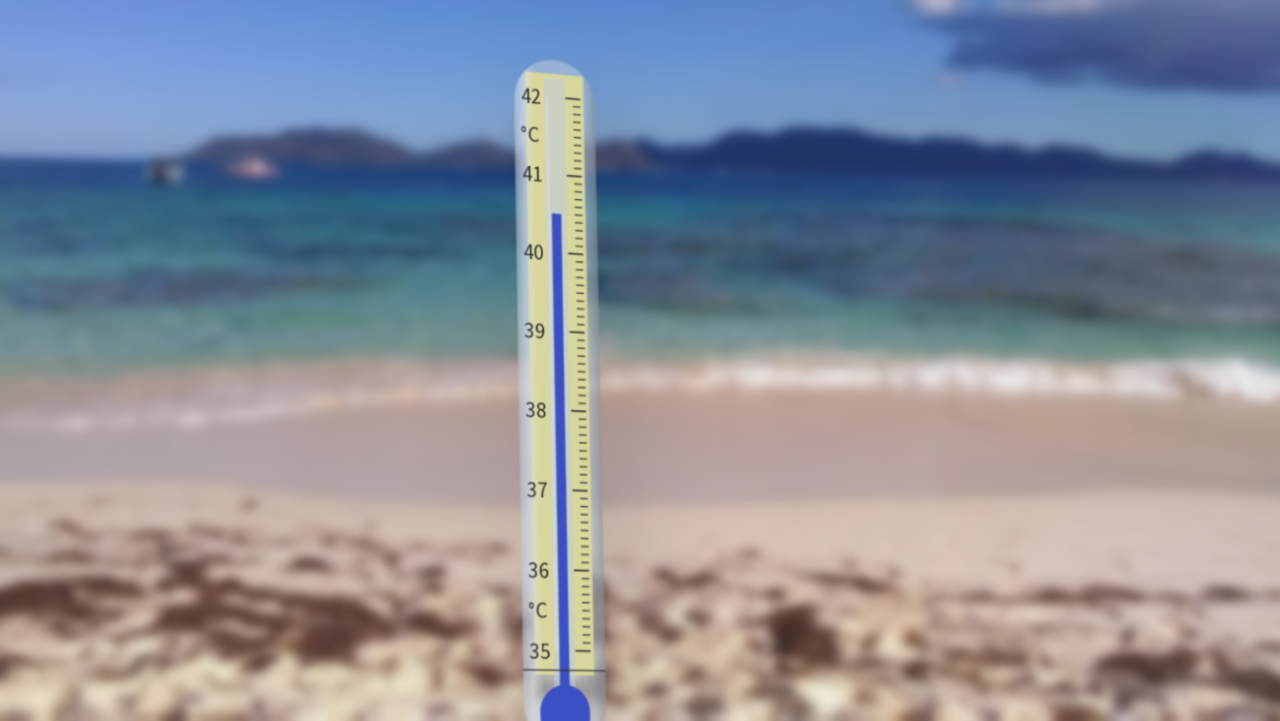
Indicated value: 40.5 °C
